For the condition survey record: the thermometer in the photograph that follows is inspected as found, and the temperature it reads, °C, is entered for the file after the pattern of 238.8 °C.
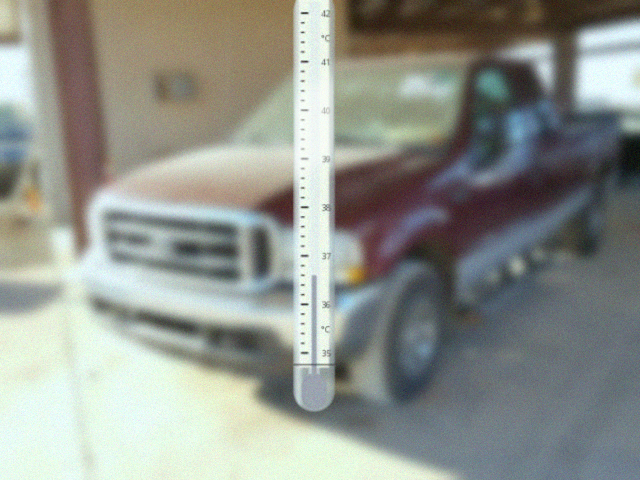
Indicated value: 36.6 °C
